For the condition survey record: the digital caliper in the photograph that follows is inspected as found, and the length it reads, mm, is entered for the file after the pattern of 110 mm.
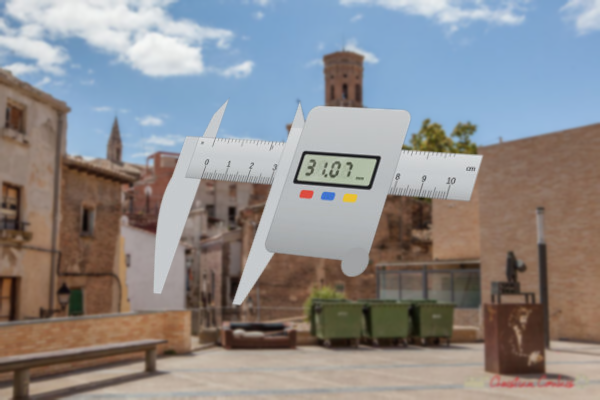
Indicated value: 31.07 mm
